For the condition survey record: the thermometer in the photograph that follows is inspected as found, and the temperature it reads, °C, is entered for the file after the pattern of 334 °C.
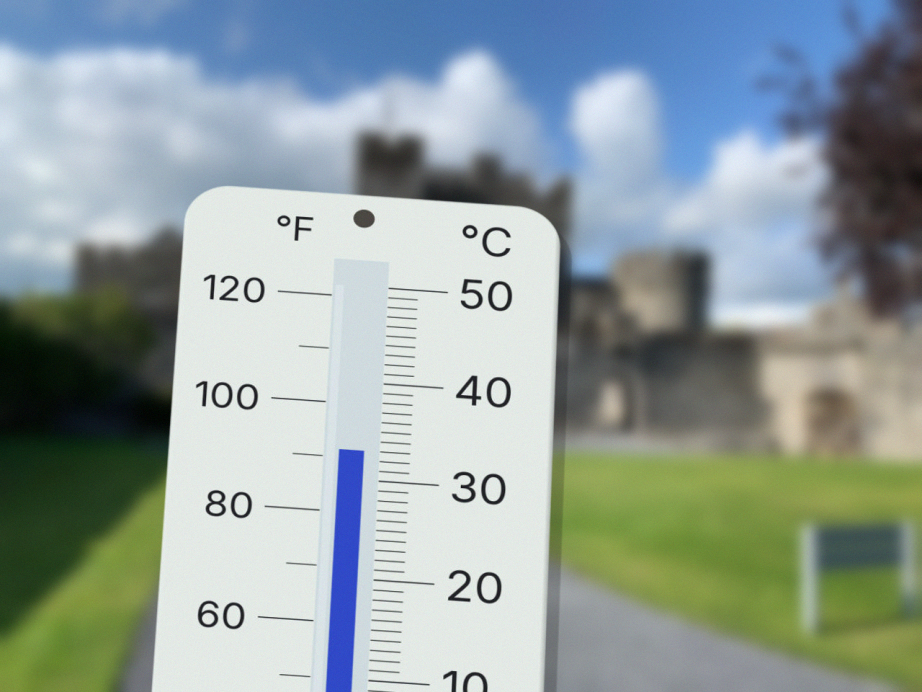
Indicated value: 33 °C
